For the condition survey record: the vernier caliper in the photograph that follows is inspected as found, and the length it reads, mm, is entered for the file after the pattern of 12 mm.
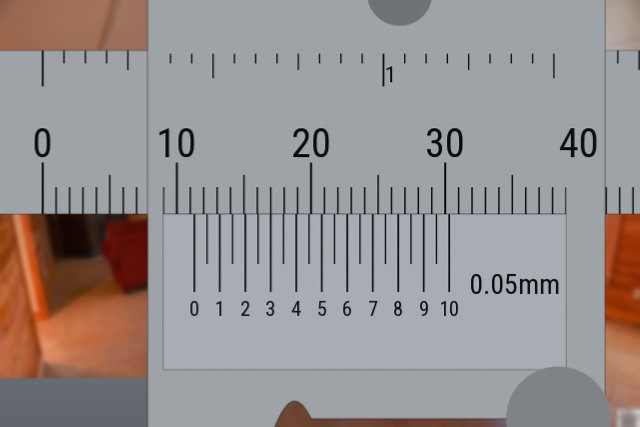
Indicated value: 11.3 mm
